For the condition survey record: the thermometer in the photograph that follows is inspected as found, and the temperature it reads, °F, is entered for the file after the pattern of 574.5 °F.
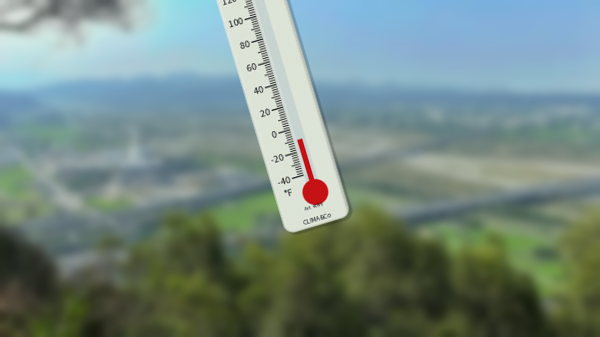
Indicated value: -10 °F
